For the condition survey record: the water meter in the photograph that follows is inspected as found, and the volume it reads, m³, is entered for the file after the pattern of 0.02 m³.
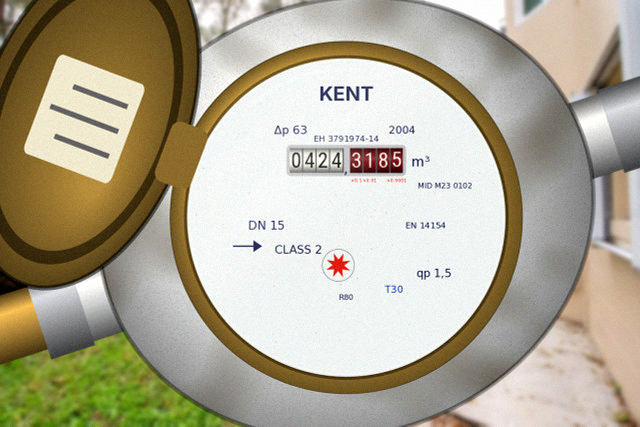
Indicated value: 424.3185 m³
